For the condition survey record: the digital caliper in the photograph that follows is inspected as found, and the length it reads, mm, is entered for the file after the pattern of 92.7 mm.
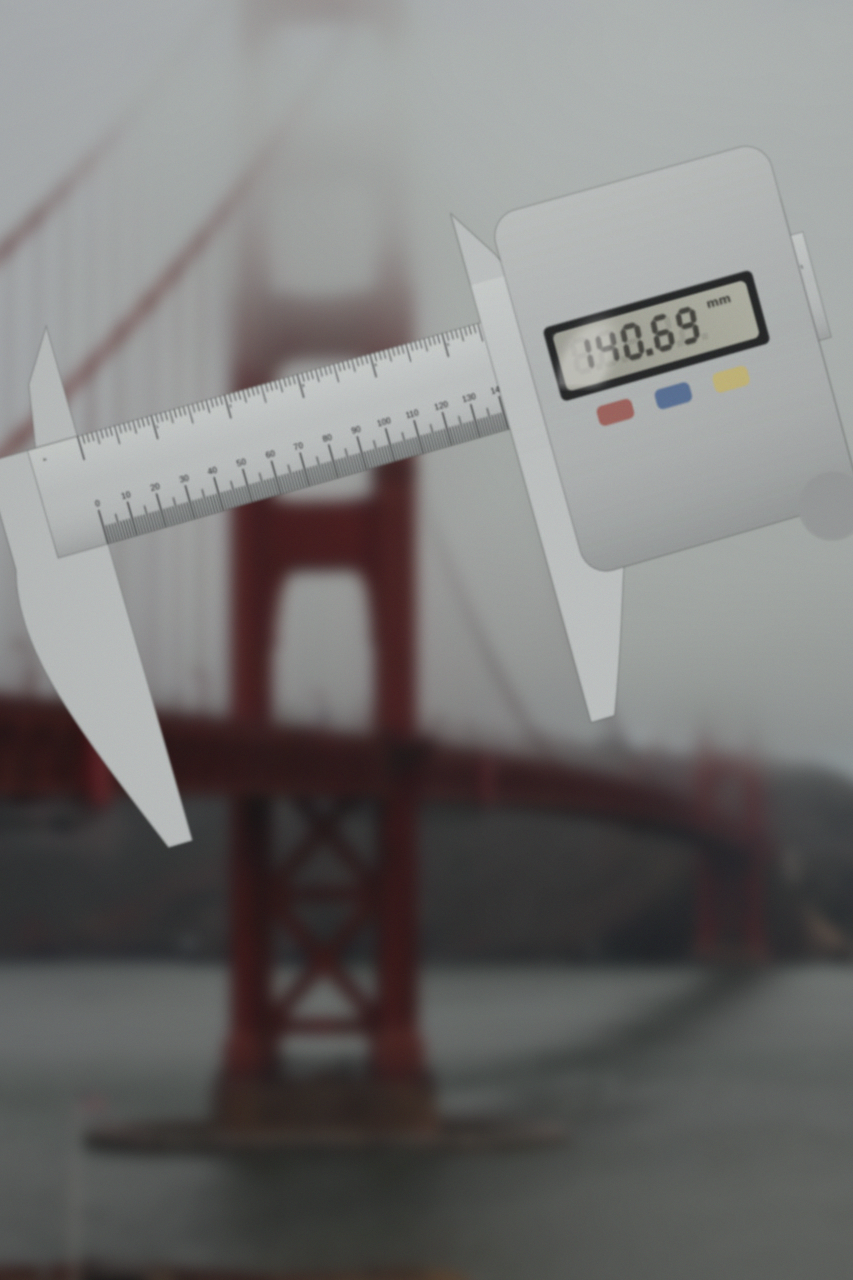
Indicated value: 140.69 mm
